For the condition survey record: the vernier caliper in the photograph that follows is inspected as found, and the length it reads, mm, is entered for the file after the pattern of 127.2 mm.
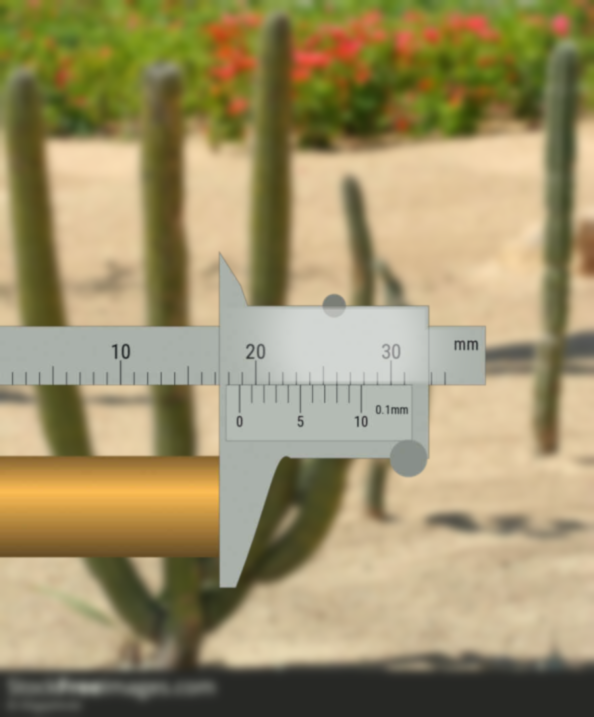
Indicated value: 18.8 mm
